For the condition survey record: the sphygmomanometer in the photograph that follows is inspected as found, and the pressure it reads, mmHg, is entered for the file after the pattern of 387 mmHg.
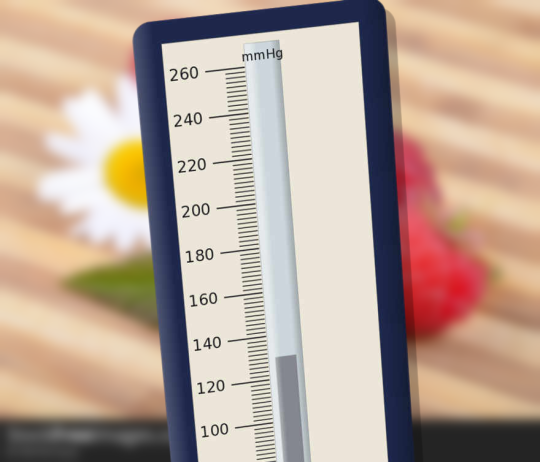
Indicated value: 130 mmHg
